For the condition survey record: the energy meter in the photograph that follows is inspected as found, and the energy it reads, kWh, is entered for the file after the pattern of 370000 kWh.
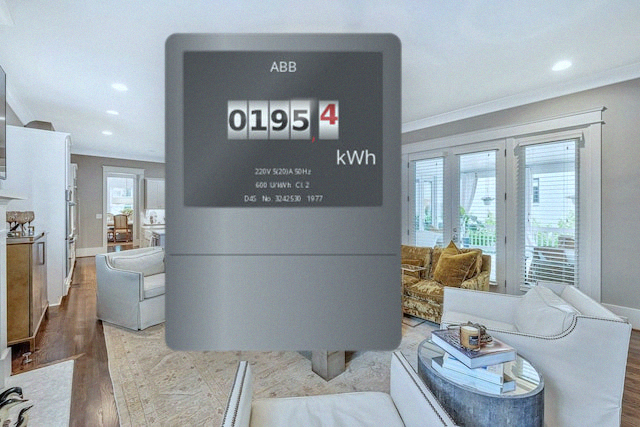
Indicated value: 195.4 kWh
